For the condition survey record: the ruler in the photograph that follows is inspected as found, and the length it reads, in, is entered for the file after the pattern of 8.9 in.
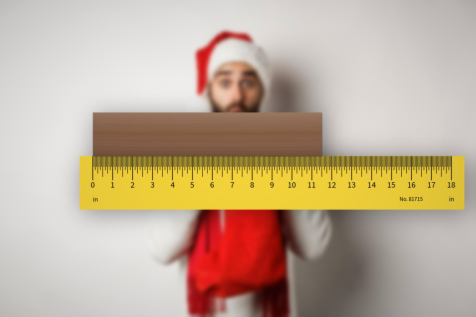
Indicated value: 11.5 in
